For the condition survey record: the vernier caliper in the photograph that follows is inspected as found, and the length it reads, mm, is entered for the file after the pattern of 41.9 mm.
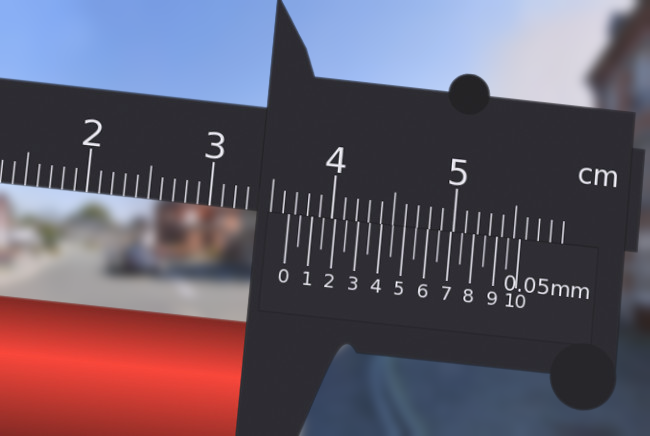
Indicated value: 36.5 mm
